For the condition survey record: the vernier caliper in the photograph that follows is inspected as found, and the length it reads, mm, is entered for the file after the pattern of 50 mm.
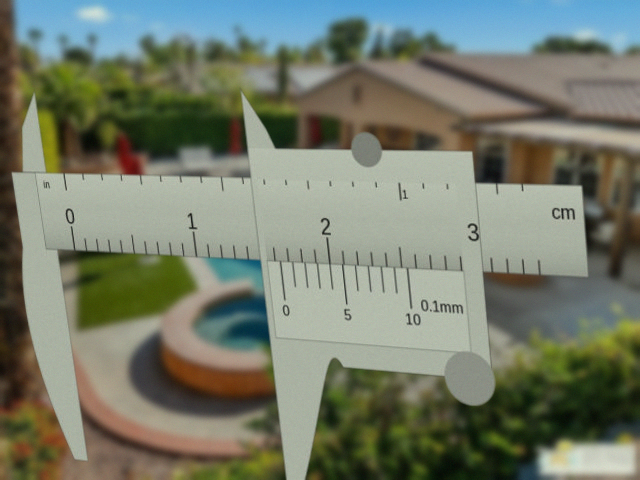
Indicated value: 16.4 mm
